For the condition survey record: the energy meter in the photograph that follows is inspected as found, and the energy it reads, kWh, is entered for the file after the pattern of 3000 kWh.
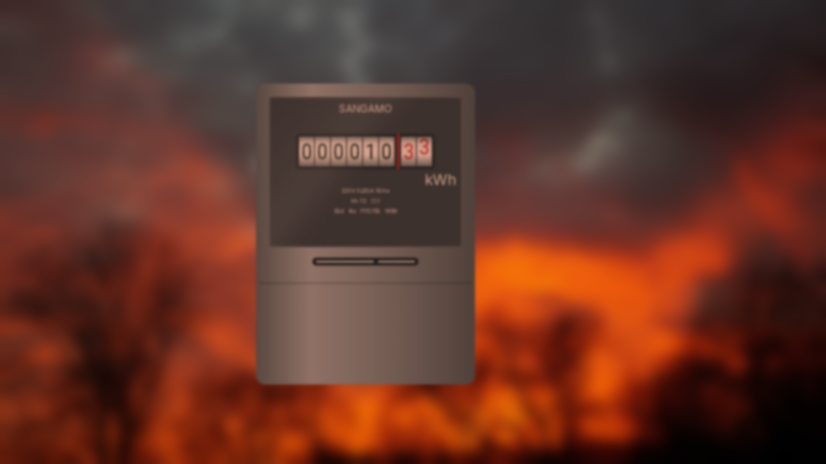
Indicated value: 10.33 kWh
